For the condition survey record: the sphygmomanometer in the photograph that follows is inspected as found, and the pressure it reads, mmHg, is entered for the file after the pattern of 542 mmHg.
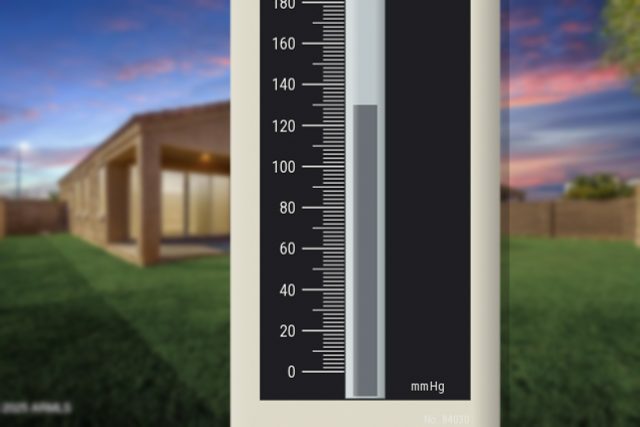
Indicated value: 130 mmHg
